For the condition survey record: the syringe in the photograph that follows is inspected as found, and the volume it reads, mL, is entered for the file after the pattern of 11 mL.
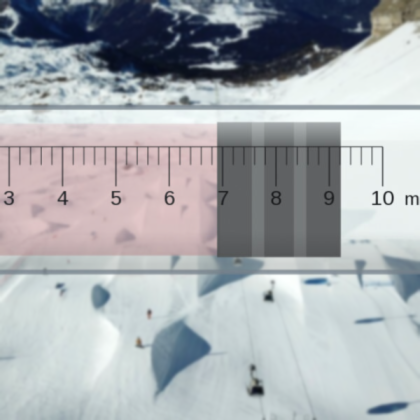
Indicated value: 6.9 mL
